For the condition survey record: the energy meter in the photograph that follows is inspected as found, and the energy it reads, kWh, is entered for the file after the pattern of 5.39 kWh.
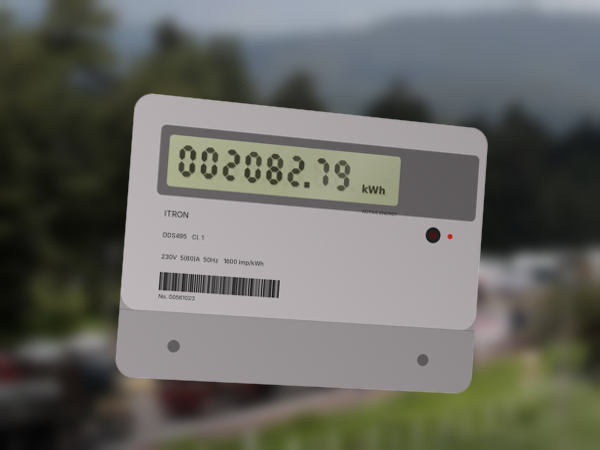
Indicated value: 2082.79 kWh
